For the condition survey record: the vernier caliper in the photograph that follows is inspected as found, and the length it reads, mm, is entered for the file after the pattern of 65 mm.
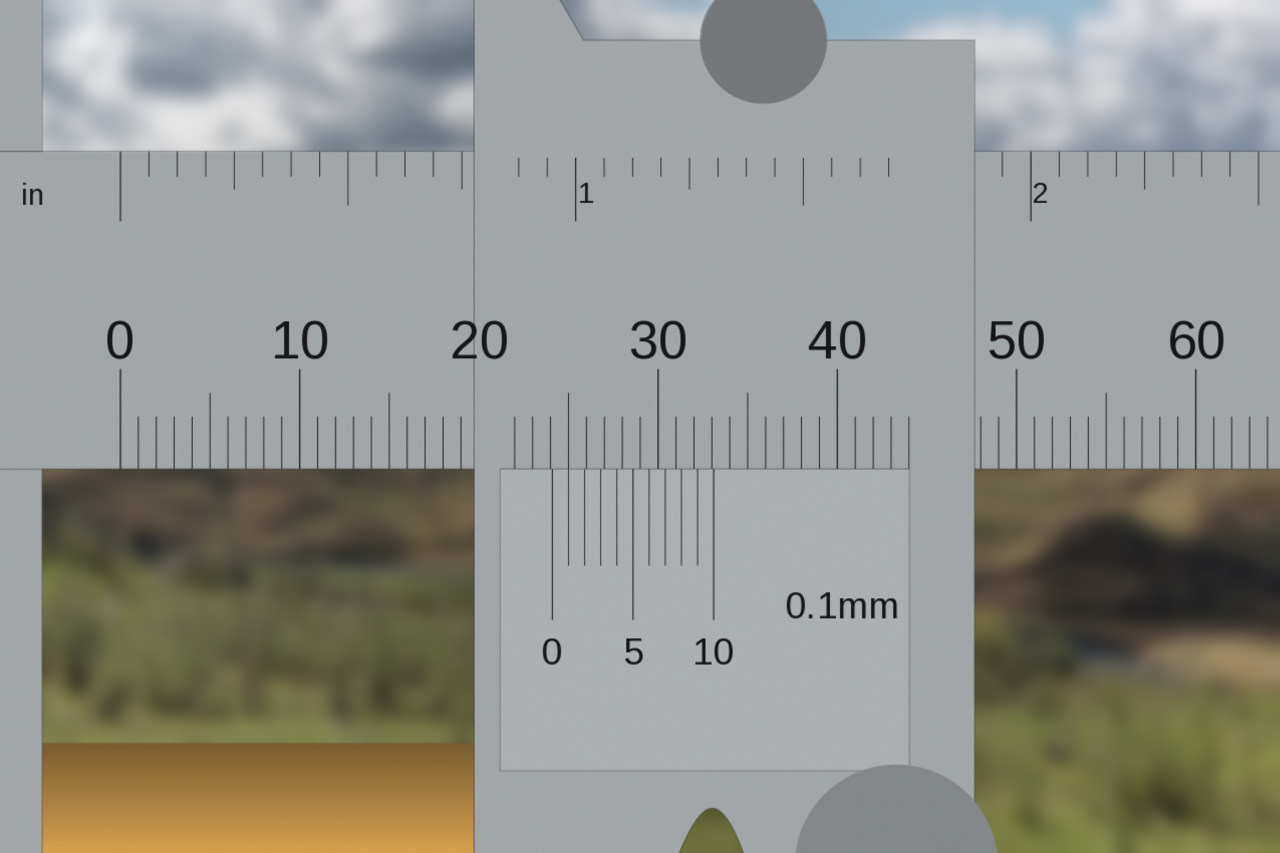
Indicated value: 24.1 mm
